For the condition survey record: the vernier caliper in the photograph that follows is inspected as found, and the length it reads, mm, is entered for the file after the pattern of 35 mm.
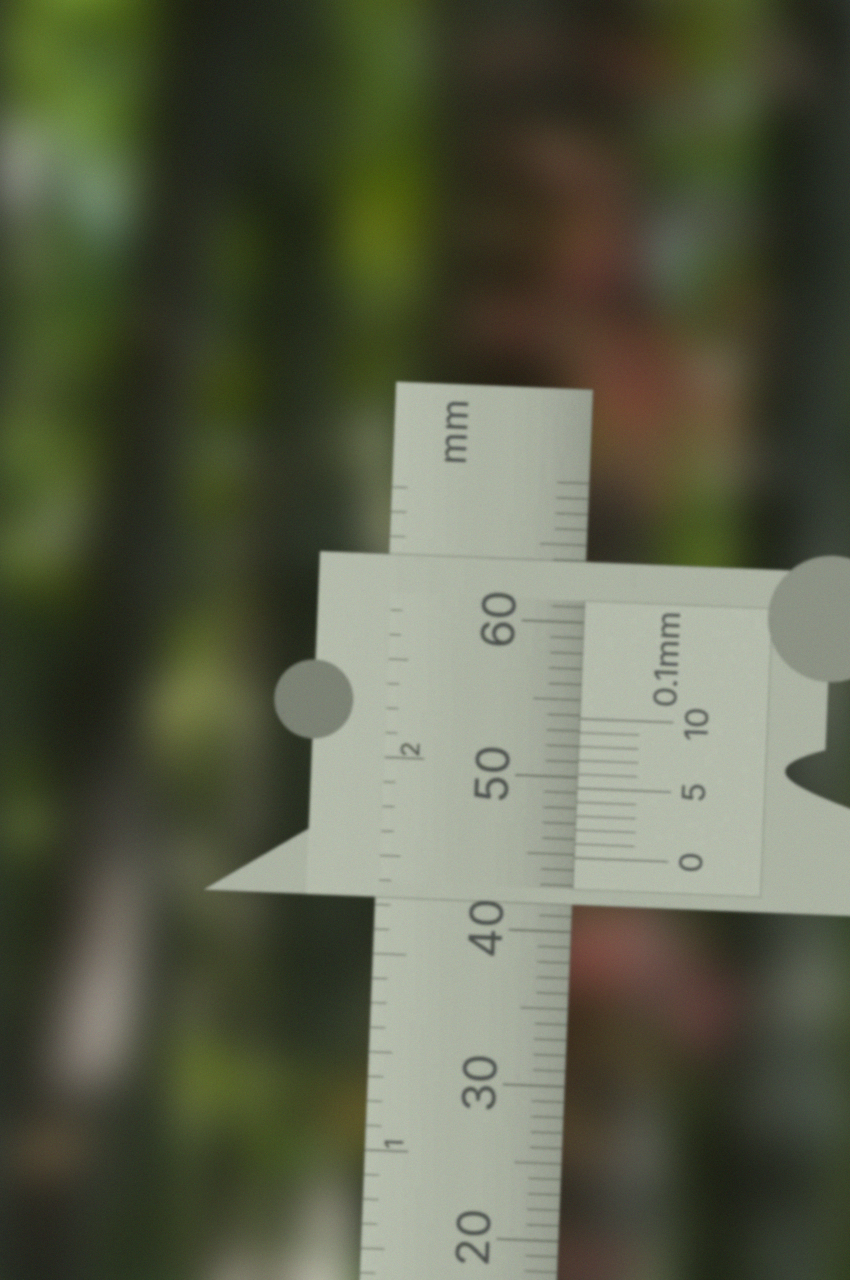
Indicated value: 44.8 mm
